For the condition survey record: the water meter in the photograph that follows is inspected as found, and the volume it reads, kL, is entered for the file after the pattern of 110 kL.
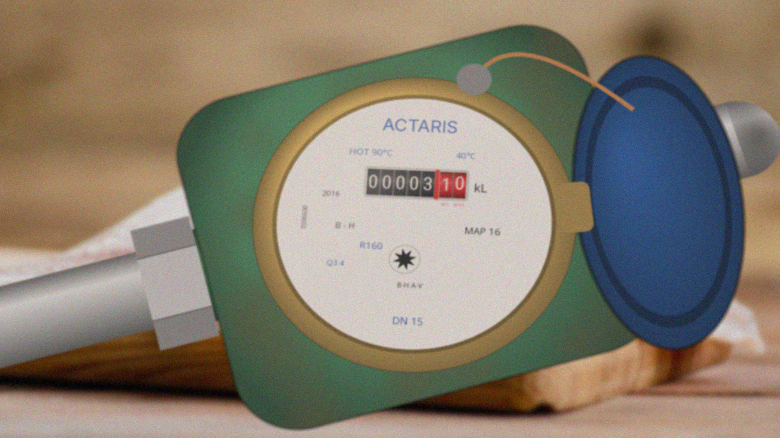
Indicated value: 3.10 kL
